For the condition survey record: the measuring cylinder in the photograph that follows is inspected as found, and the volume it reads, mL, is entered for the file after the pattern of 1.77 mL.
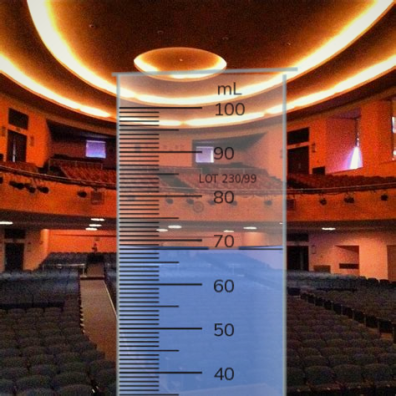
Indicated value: 68 mL
